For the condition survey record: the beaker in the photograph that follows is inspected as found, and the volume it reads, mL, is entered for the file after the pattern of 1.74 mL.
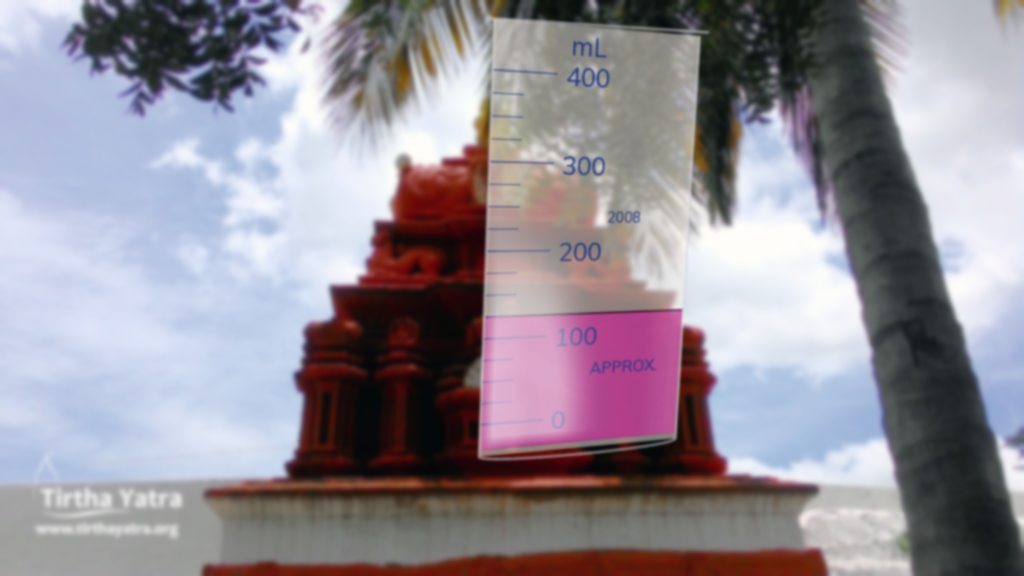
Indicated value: 125 mL
